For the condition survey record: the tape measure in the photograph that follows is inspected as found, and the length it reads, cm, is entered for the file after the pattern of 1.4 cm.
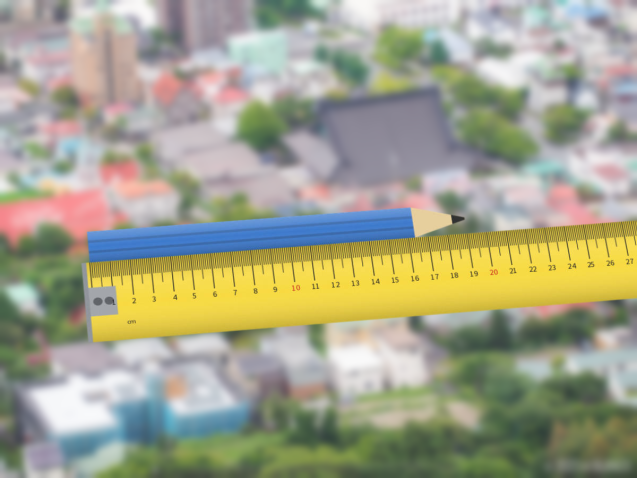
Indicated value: 19 cm
